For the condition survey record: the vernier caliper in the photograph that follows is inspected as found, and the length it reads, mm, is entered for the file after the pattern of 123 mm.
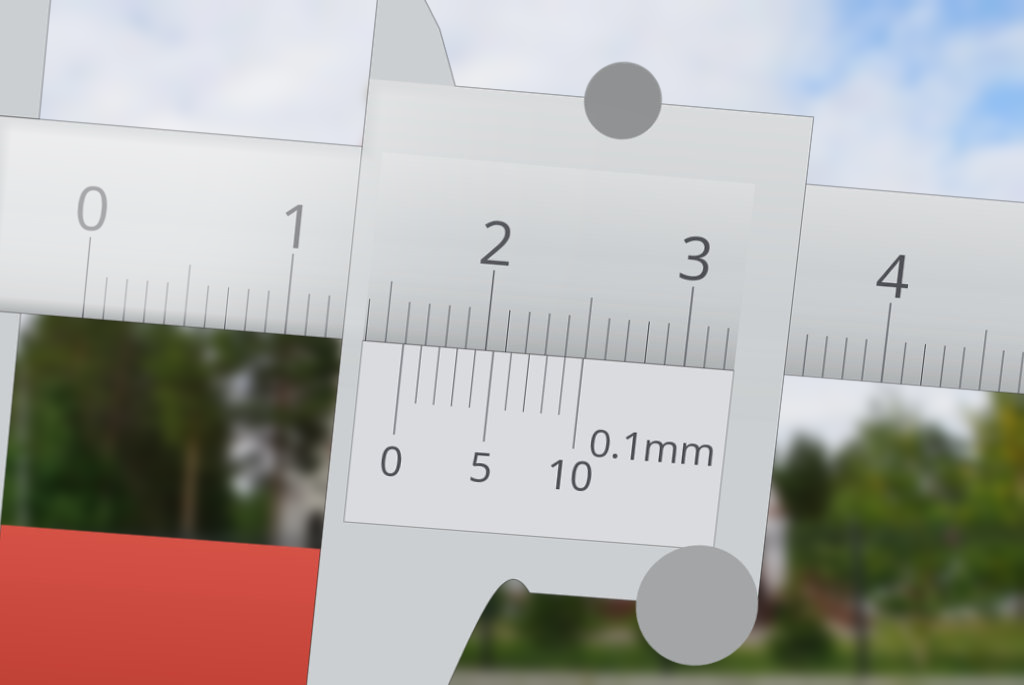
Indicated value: 15.9 mm
